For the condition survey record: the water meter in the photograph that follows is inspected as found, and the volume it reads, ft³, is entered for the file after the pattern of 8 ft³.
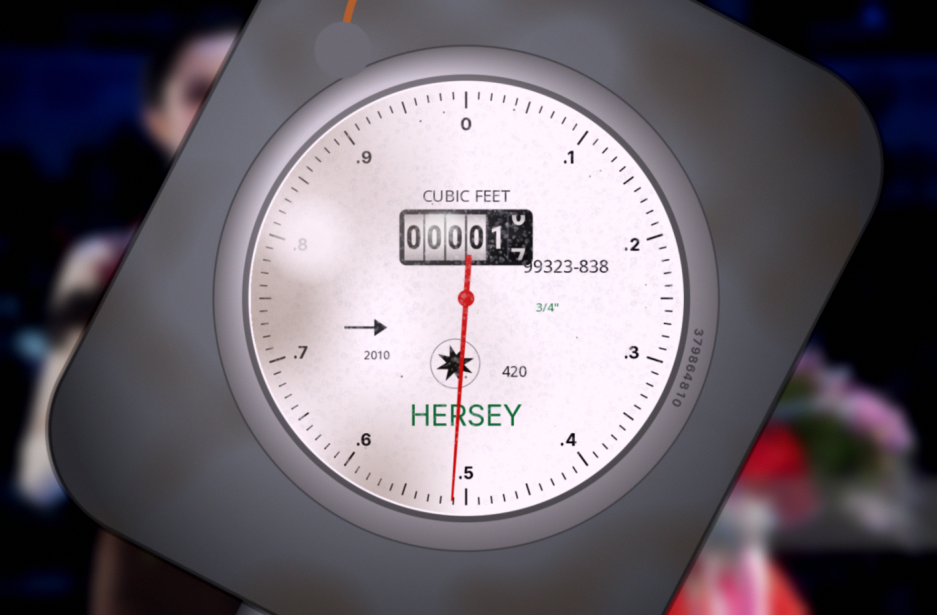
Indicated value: 16.51 ft³
